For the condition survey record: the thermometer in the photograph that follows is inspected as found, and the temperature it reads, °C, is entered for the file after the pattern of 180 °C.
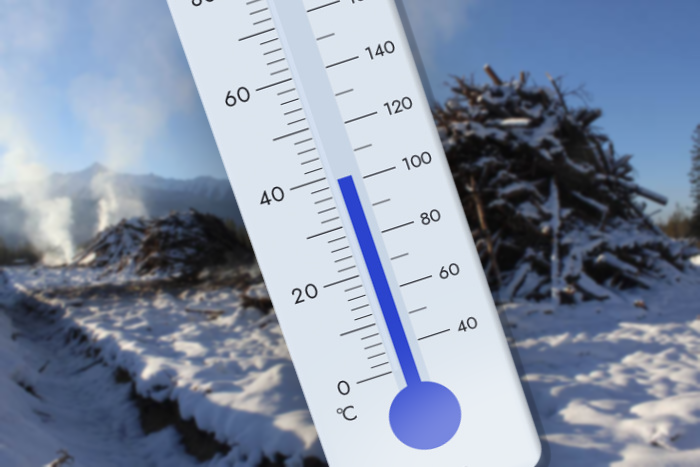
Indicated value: 39 °C
